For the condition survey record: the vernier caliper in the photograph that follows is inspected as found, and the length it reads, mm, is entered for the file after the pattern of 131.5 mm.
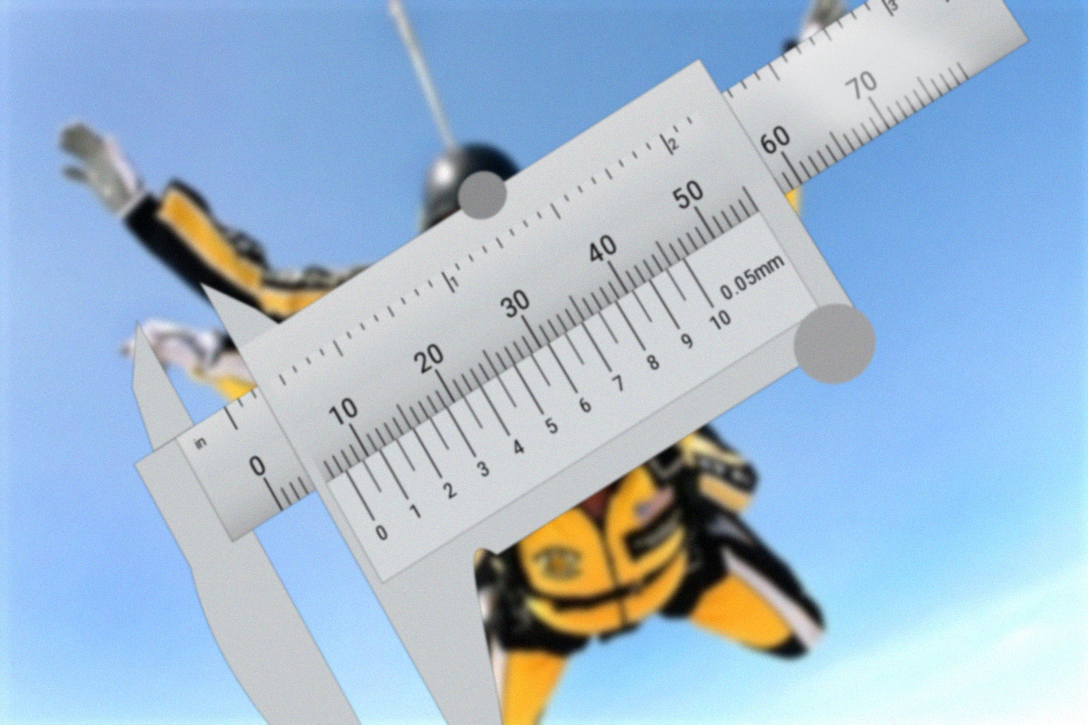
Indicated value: 7.4 mm
